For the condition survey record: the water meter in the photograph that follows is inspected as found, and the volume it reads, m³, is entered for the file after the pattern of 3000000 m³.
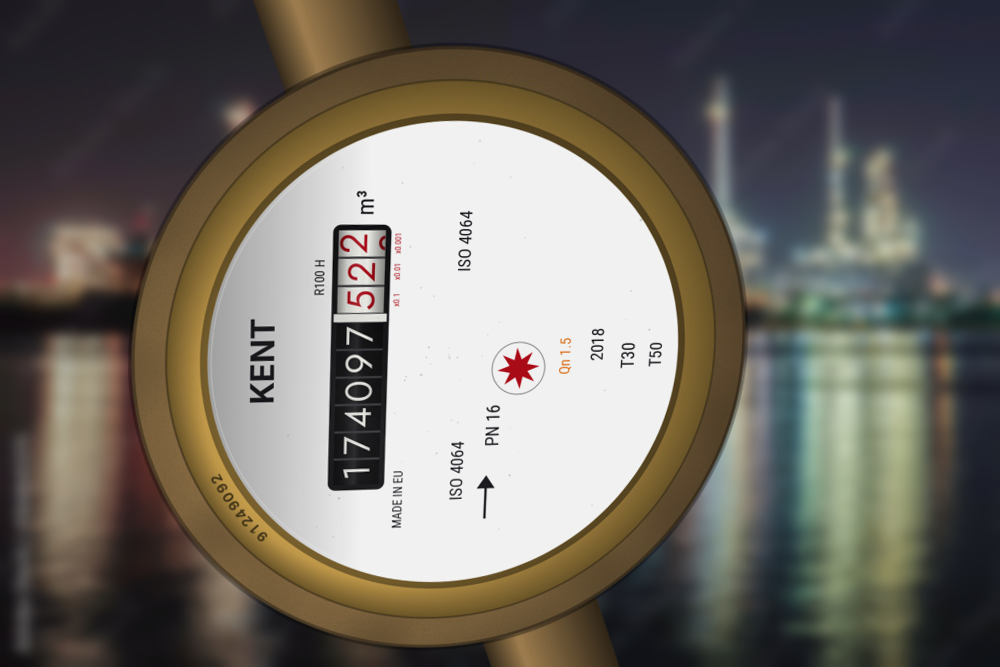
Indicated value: 174097.522 m³
